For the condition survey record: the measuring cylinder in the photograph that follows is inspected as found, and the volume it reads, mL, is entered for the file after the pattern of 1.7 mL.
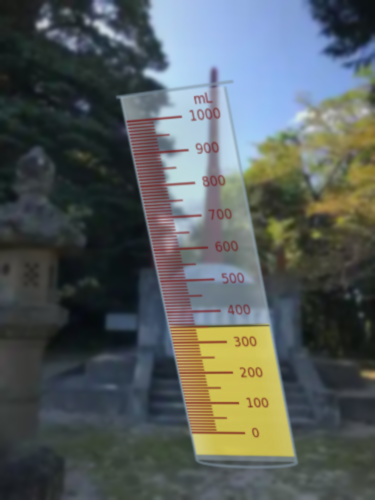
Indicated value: 350 mL
